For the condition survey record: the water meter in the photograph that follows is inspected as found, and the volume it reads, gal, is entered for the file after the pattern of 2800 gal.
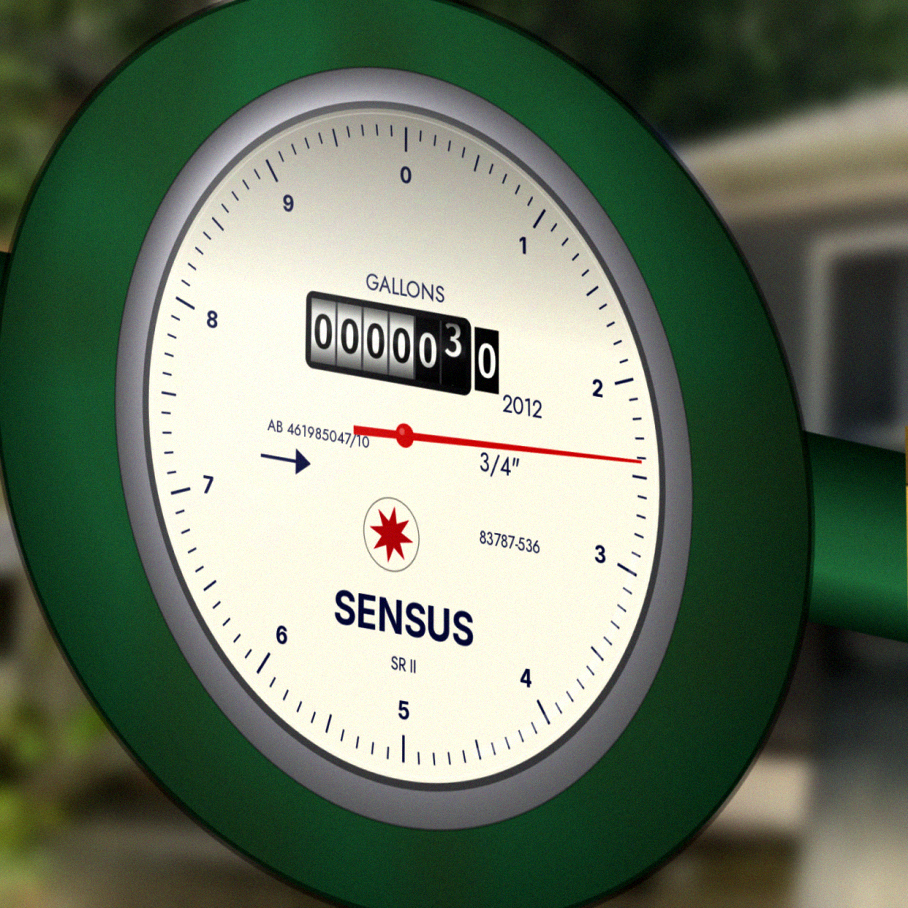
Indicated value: 32.4 gal
